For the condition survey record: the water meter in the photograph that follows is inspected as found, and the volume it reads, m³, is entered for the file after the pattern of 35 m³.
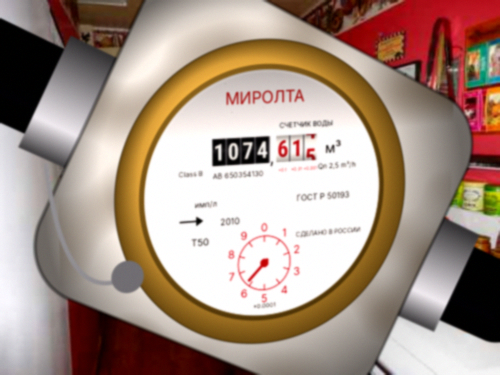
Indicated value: 1074.6146 m³
